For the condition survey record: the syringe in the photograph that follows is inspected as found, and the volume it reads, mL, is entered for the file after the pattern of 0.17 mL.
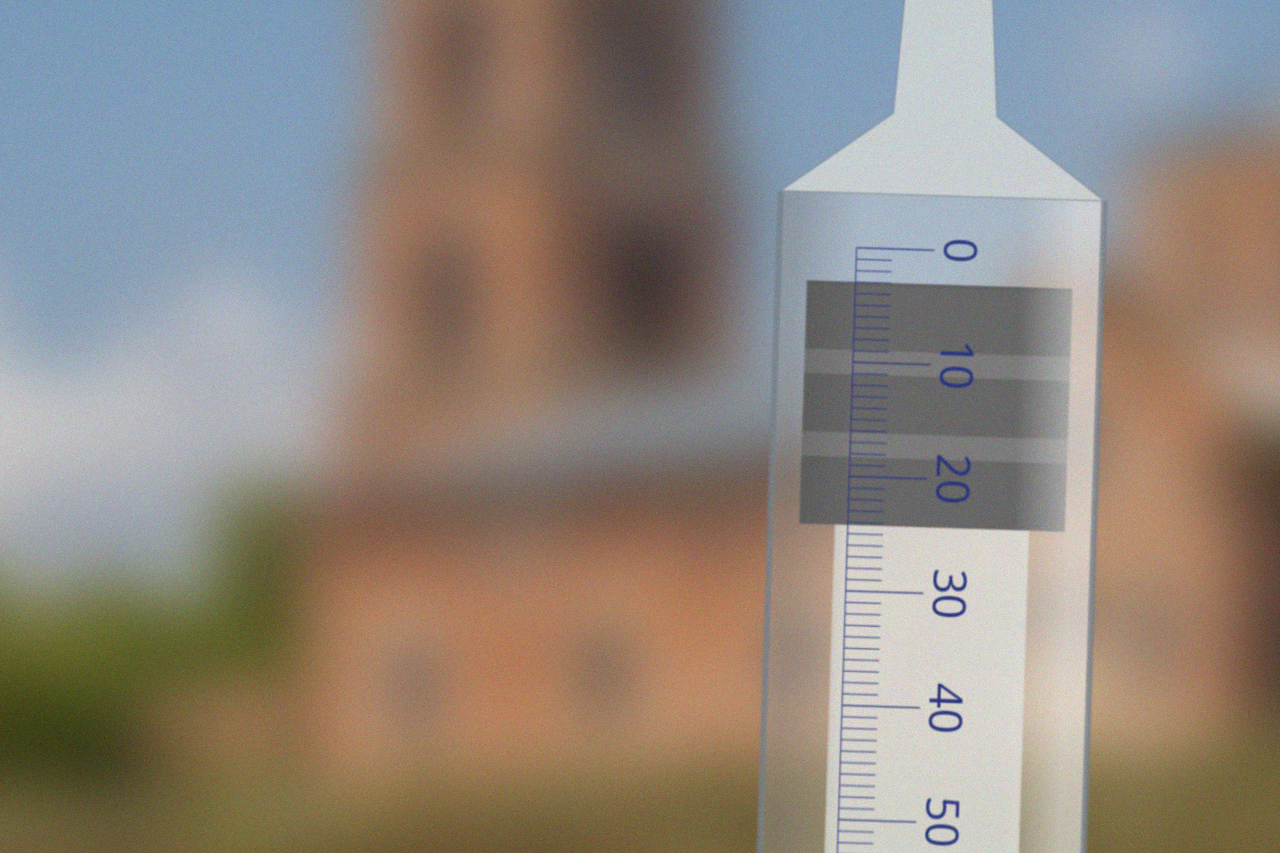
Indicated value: 3 mL
